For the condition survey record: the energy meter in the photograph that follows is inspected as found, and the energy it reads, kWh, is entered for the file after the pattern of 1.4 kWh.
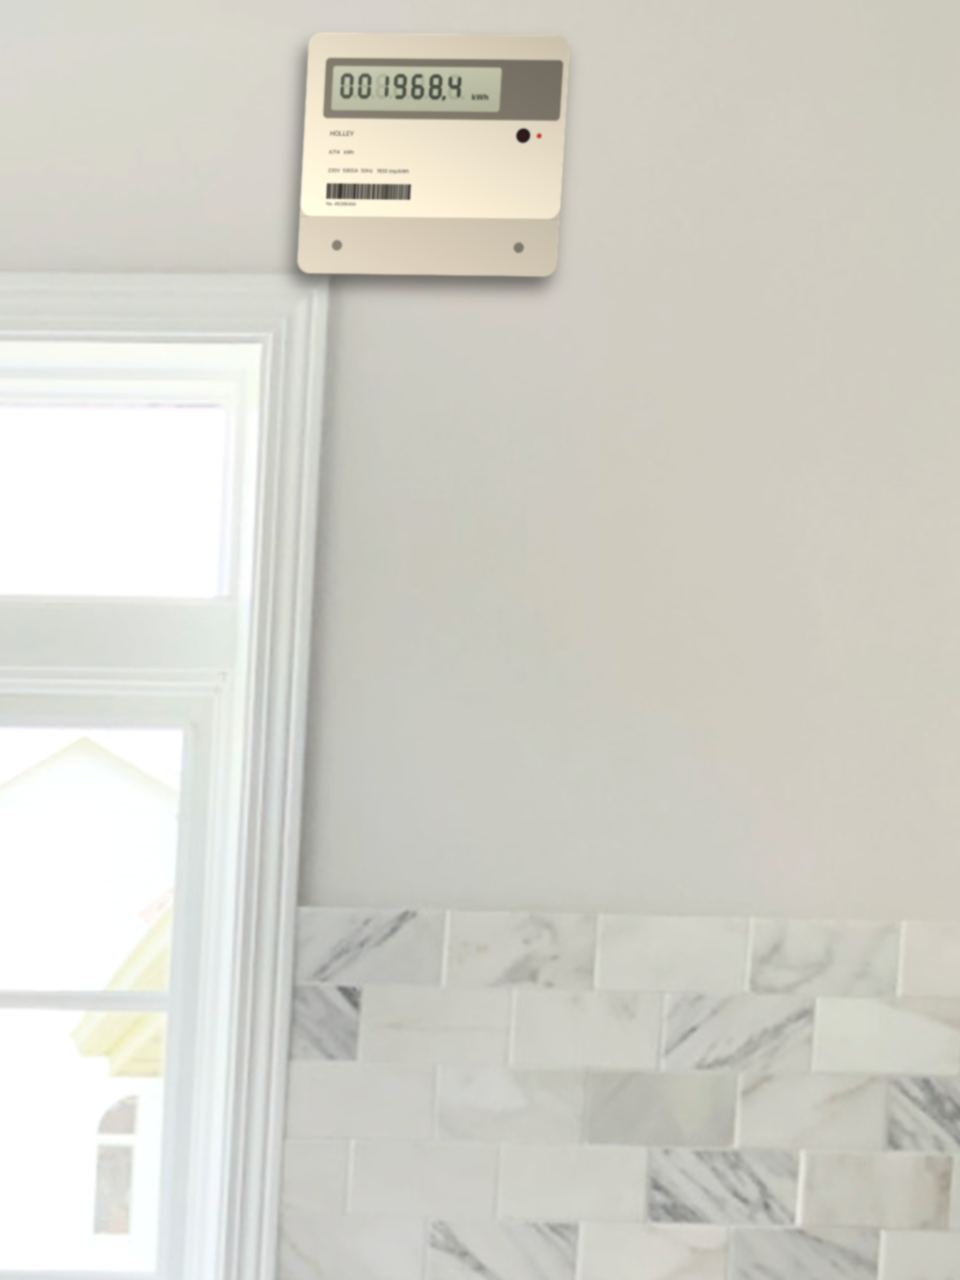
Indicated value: 1968.4 kWh
